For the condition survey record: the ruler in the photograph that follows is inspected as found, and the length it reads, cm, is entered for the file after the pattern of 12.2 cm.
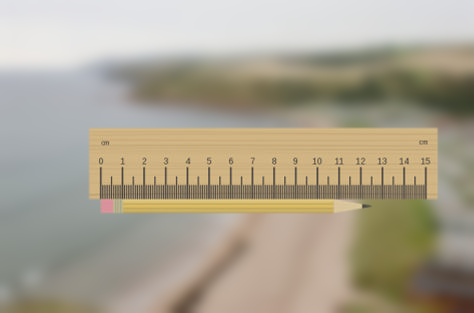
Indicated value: 12.5 cm
